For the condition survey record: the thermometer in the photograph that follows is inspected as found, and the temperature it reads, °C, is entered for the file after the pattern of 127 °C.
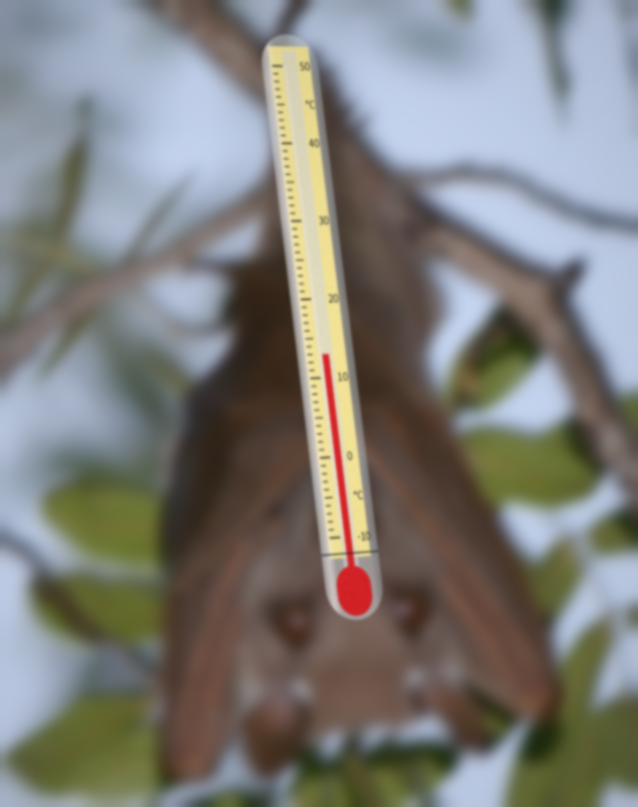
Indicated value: 13 °C
